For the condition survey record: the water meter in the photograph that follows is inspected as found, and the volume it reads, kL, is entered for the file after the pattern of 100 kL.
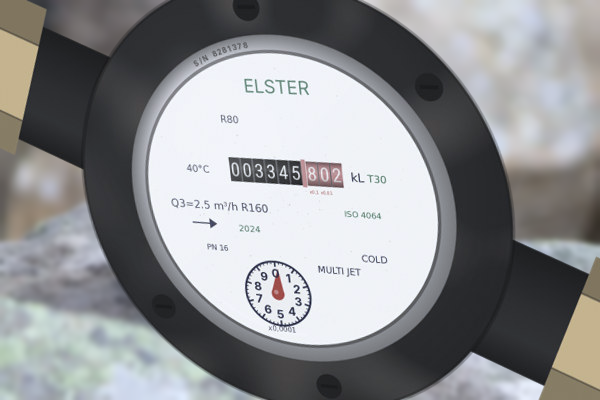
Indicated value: 3345.8020 kL
